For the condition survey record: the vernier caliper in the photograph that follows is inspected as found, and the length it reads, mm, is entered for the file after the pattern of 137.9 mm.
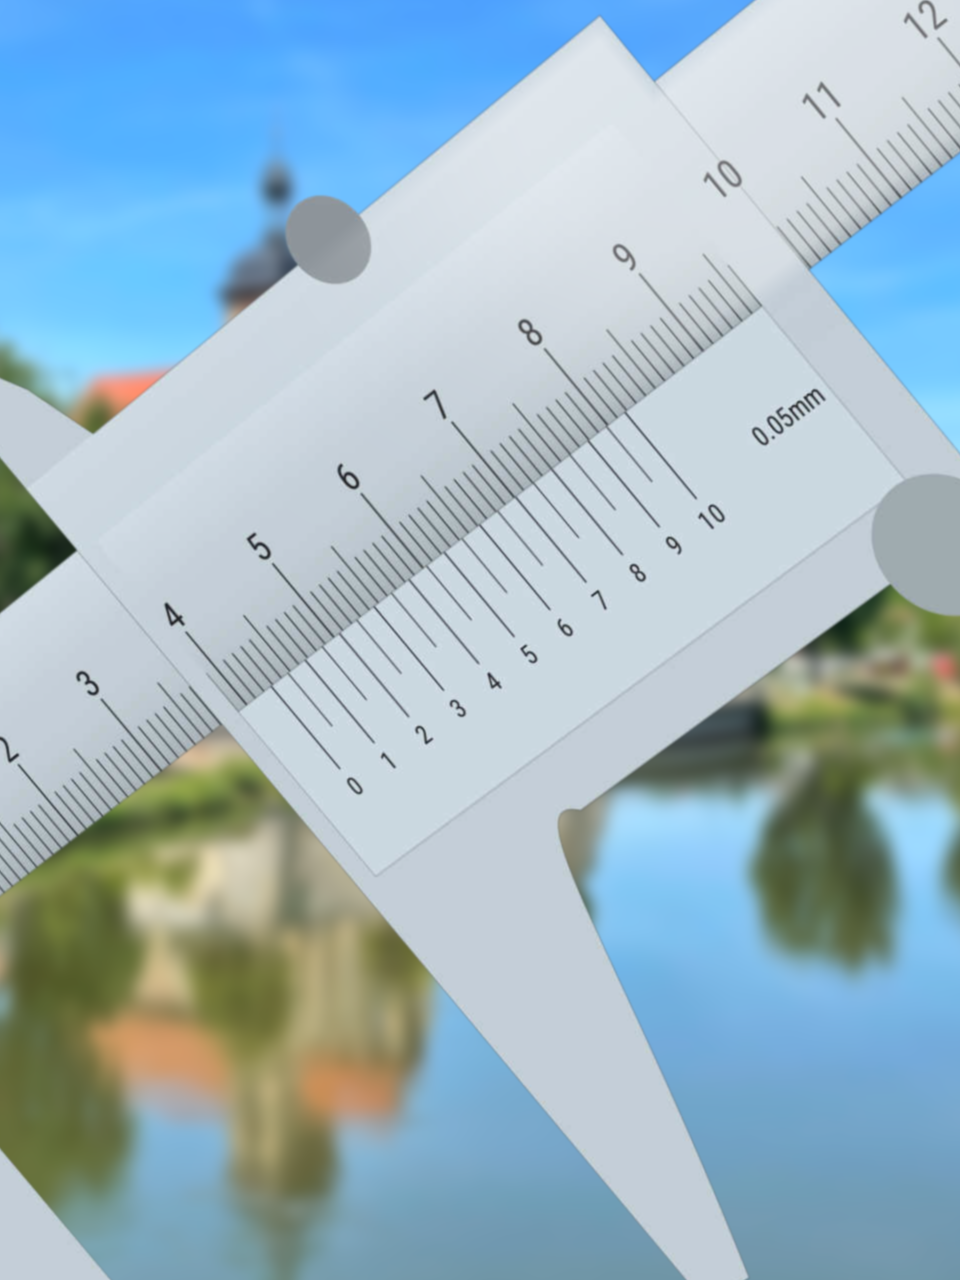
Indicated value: 42.8 mm
